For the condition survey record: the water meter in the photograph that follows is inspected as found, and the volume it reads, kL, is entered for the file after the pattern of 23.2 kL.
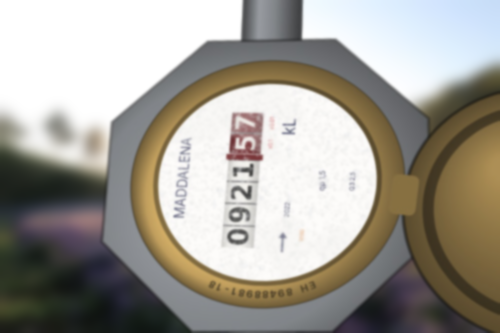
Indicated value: 921.57 kL
